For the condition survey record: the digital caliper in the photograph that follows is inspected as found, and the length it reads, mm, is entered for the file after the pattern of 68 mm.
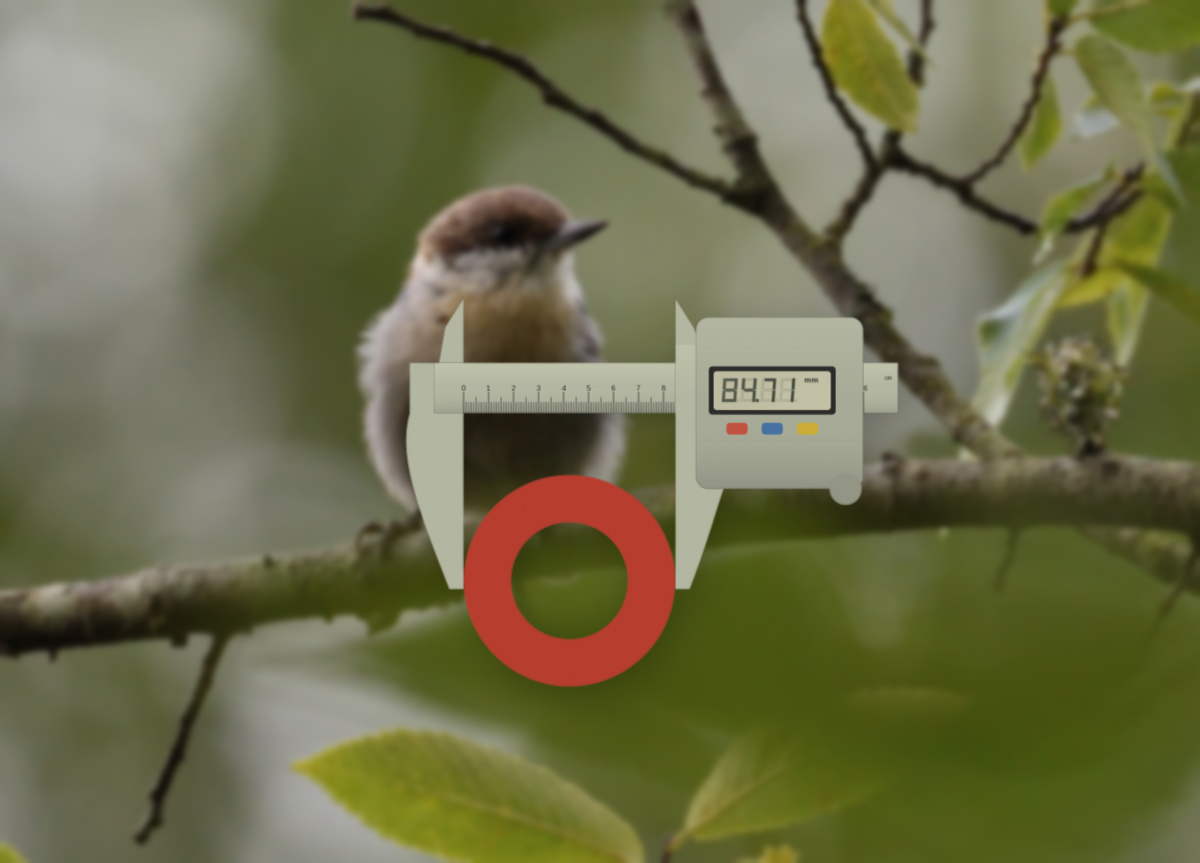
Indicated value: 84.71 mm
